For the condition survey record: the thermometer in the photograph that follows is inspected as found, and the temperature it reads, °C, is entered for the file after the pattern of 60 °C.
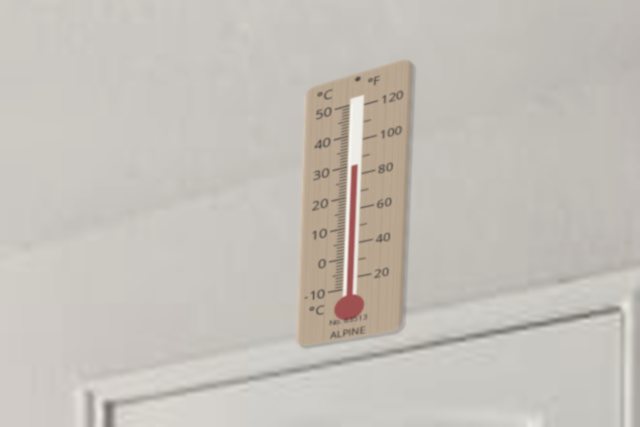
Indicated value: 30 °C
